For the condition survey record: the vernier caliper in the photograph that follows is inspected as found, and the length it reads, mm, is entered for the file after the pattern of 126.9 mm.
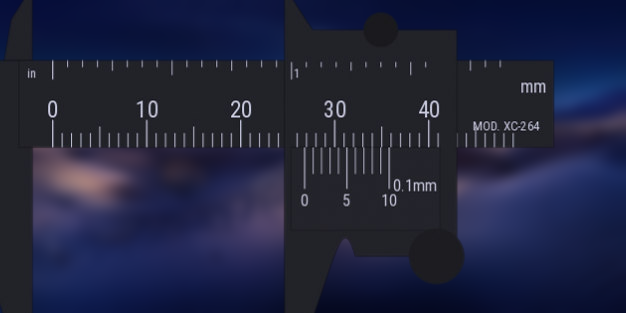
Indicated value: 26.8 mm
